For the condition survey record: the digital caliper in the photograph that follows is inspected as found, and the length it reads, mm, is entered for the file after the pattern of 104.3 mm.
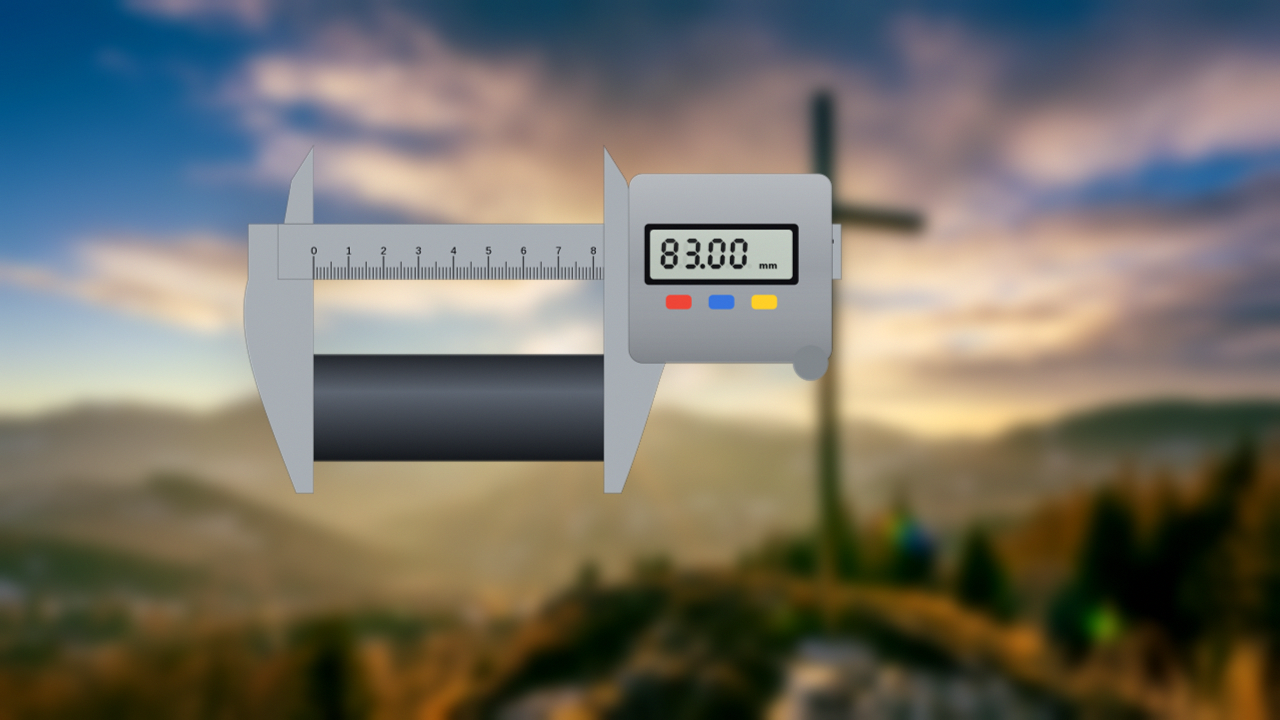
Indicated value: 83.00 mm
